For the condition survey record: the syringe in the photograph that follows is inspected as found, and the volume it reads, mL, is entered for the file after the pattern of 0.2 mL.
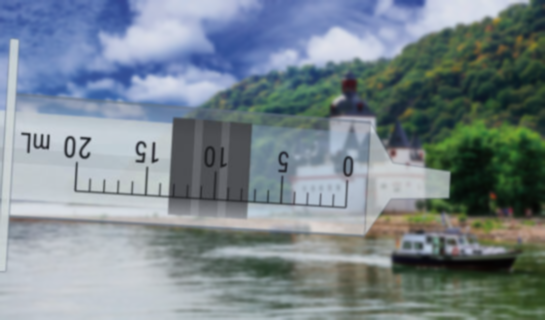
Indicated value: 7.5 mL
